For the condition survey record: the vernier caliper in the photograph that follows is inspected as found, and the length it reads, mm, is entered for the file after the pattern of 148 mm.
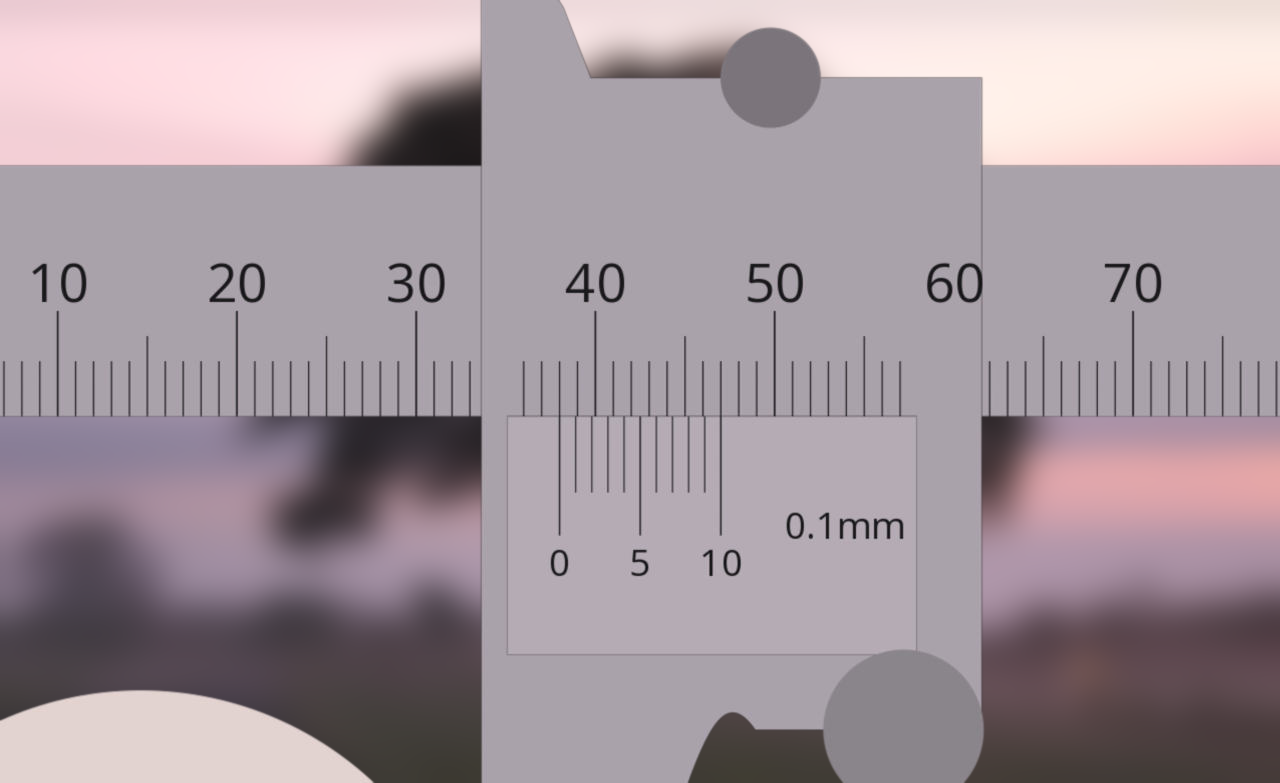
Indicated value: 38.0 mm
